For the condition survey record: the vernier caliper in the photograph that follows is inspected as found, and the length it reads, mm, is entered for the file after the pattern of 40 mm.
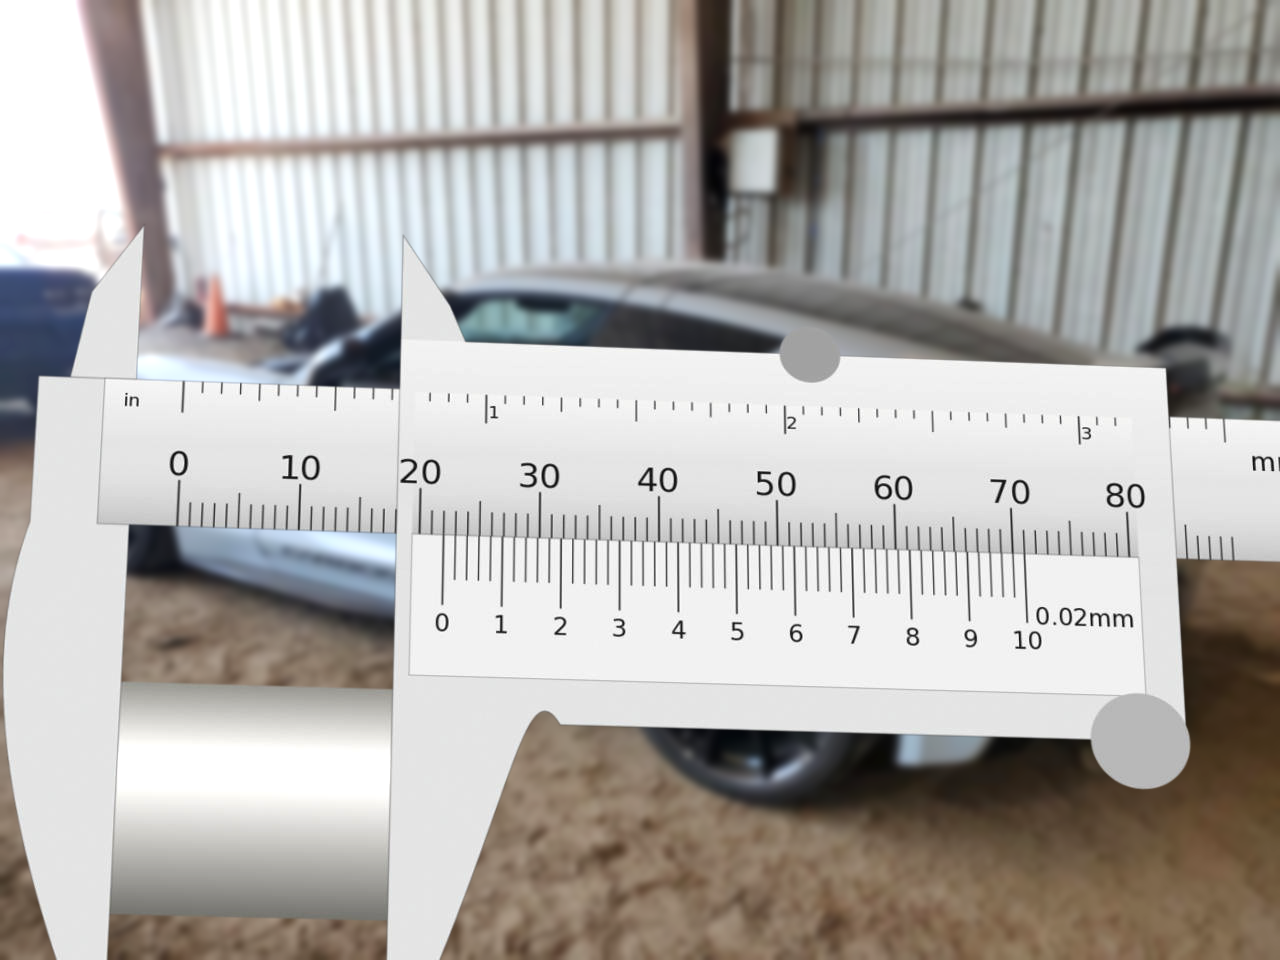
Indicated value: 22.0 mm
